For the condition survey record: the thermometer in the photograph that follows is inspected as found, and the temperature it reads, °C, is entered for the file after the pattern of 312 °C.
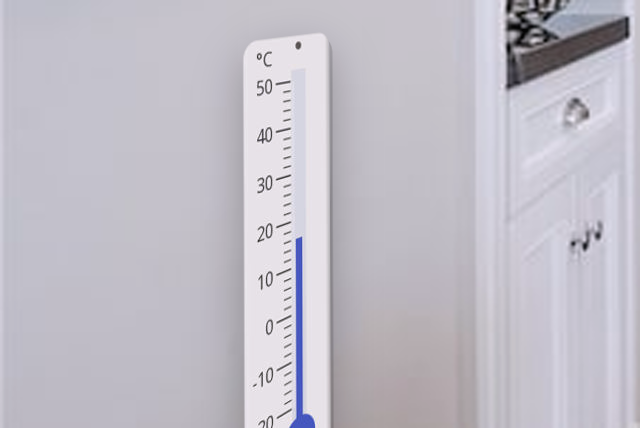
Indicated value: 16 °C
